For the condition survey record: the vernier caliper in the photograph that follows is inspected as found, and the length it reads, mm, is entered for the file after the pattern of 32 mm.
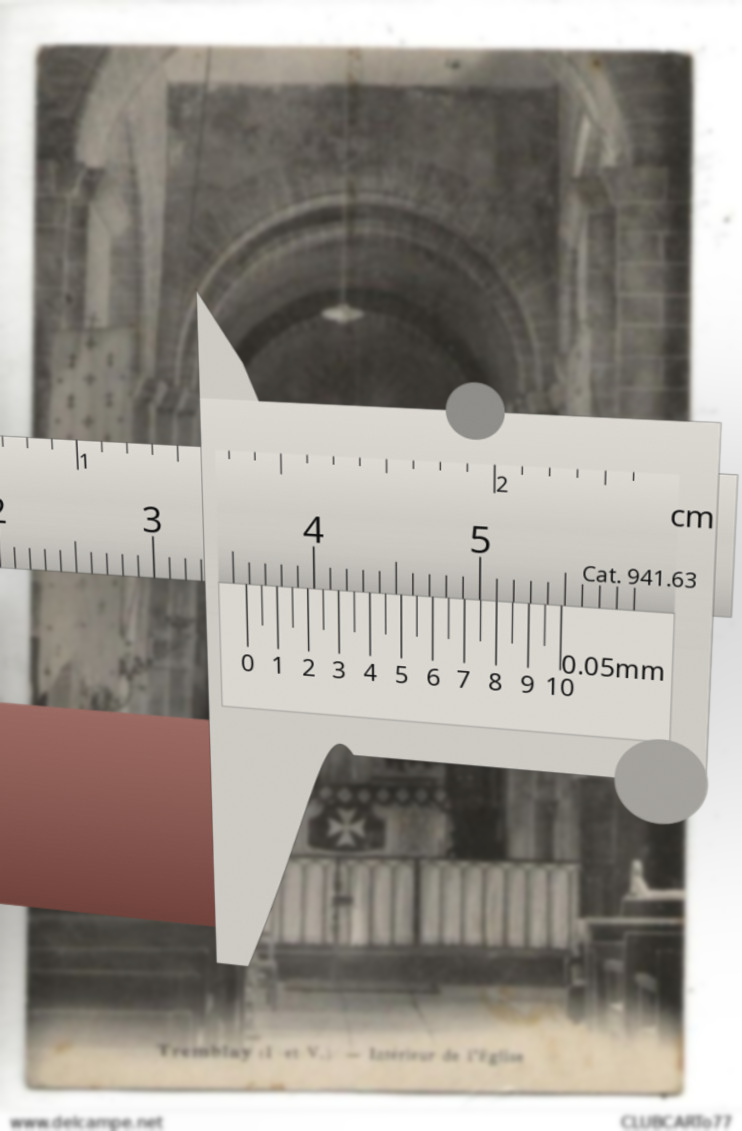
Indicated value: 35.8 mm
